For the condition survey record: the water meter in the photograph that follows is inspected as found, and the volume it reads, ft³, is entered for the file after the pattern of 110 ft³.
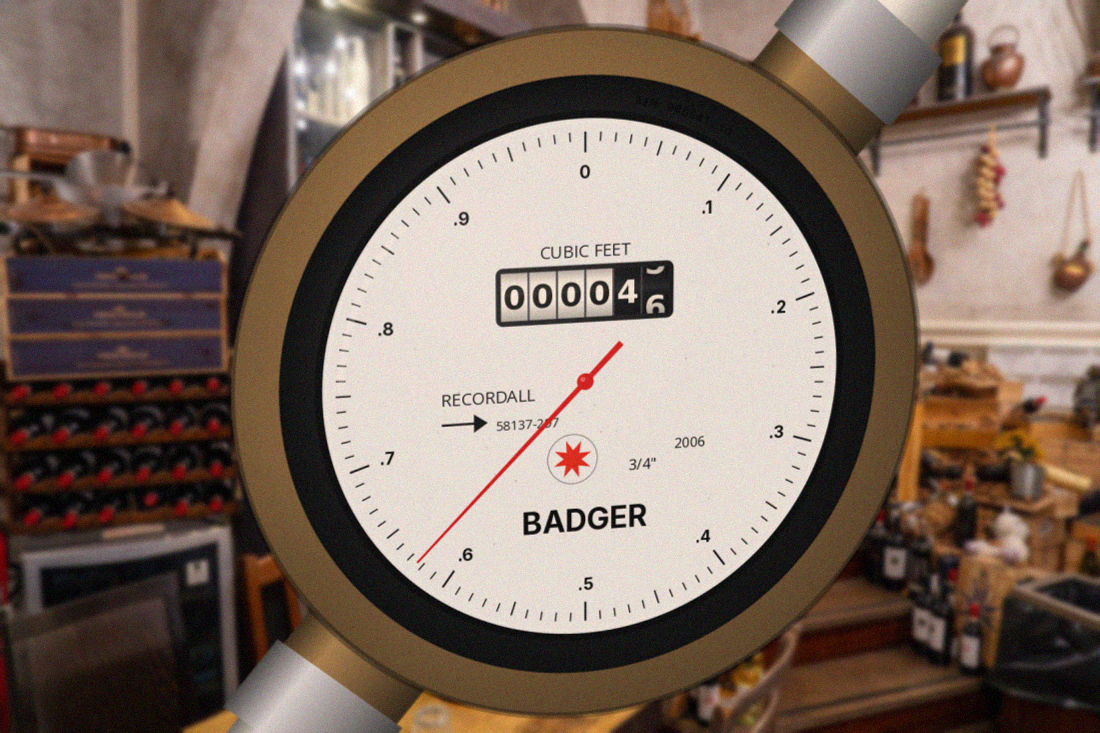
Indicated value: 45.62 ft³
